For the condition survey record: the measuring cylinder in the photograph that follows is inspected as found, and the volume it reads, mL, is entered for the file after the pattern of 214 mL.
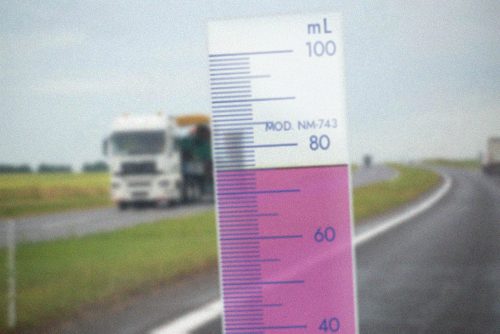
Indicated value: 75 mL
